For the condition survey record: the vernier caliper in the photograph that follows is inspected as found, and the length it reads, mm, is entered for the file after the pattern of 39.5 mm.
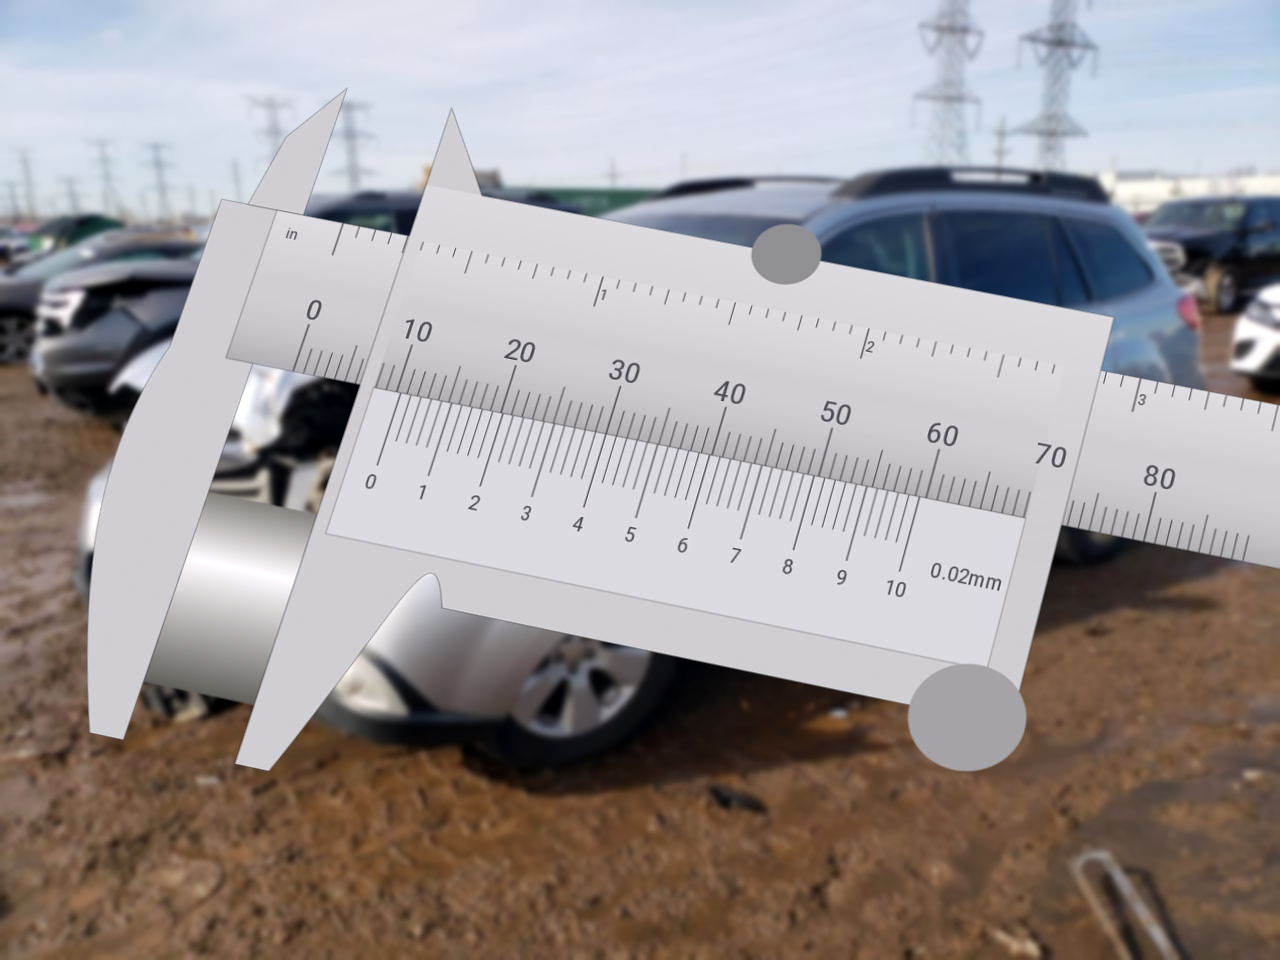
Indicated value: 10.4 mm
